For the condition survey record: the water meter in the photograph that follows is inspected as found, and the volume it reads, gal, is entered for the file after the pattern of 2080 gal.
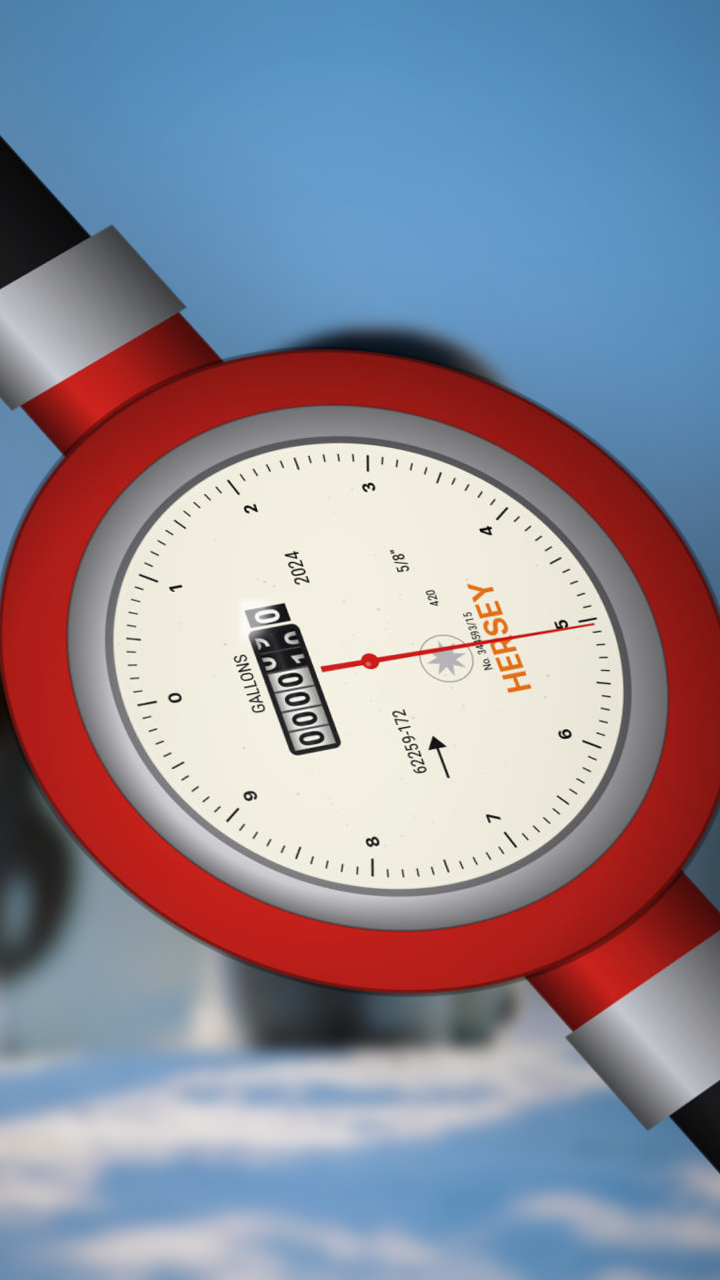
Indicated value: 95.0 gal
